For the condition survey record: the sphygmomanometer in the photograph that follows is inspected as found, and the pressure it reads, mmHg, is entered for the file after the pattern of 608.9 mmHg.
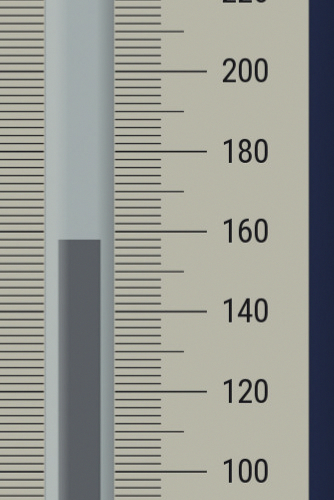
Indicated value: 158 mmHg
